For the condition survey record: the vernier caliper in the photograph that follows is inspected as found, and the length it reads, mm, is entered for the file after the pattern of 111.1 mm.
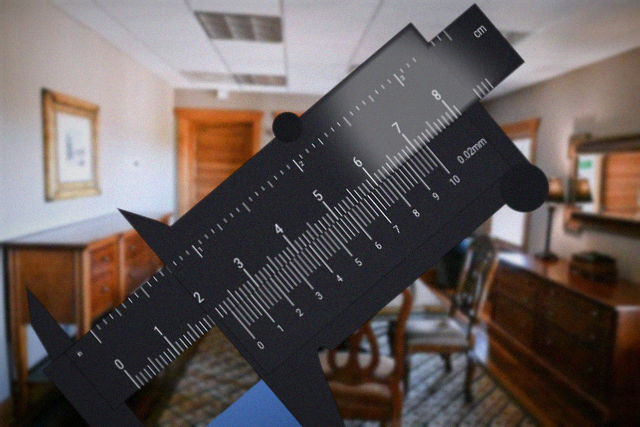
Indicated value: 23.0 mm
